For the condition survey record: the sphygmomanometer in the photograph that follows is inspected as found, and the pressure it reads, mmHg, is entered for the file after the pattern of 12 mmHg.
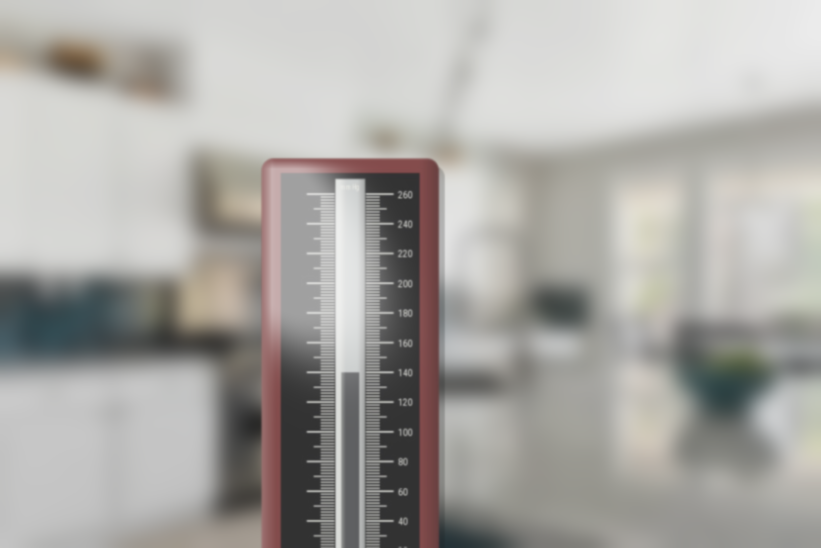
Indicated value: 140 mmHg
